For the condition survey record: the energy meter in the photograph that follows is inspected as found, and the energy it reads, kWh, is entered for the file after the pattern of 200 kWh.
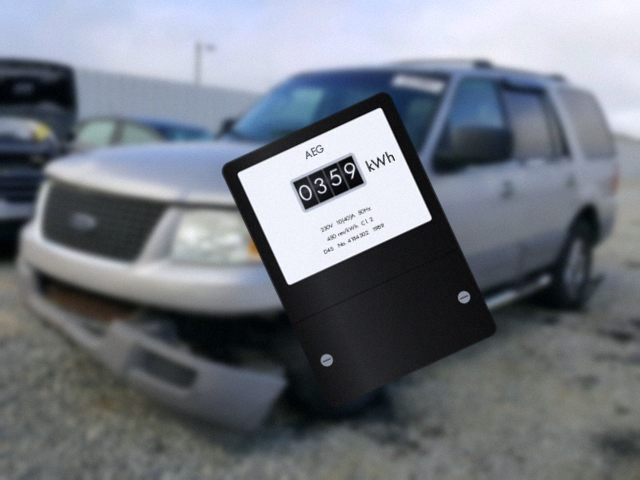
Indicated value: 359 kWh
